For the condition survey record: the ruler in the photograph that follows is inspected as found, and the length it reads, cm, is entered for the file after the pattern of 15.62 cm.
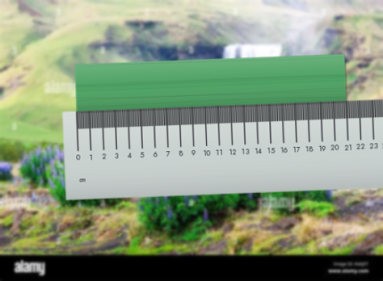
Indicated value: 21 cm
